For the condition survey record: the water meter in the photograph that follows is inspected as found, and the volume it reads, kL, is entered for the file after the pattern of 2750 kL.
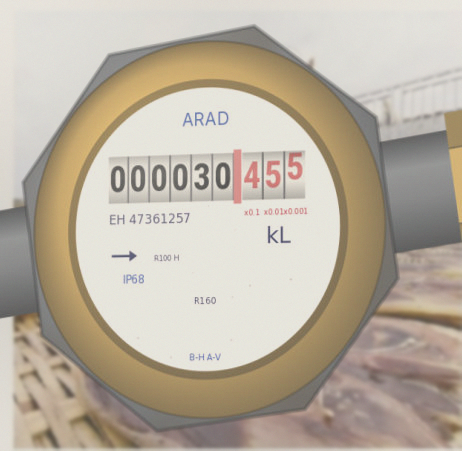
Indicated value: 30.455 kL
